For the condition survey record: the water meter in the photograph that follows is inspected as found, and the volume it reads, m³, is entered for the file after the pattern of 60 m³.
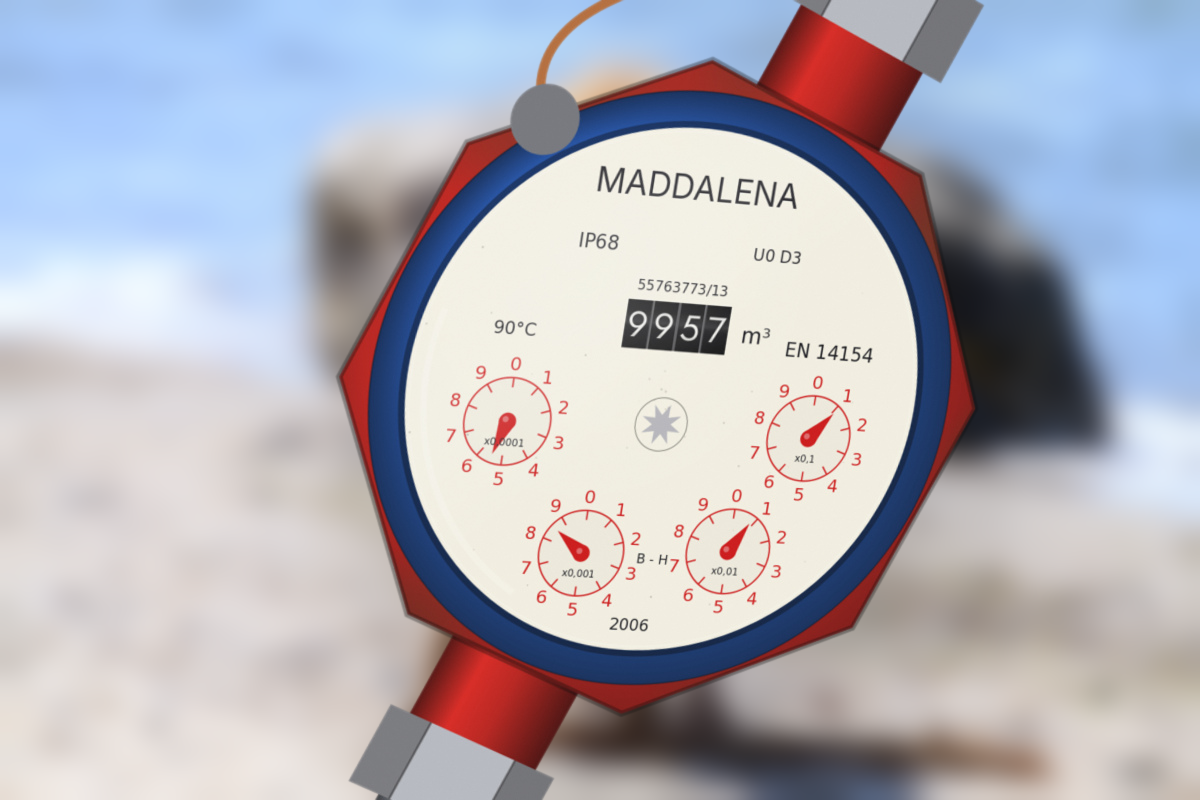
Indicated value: 9957.1085 m³
